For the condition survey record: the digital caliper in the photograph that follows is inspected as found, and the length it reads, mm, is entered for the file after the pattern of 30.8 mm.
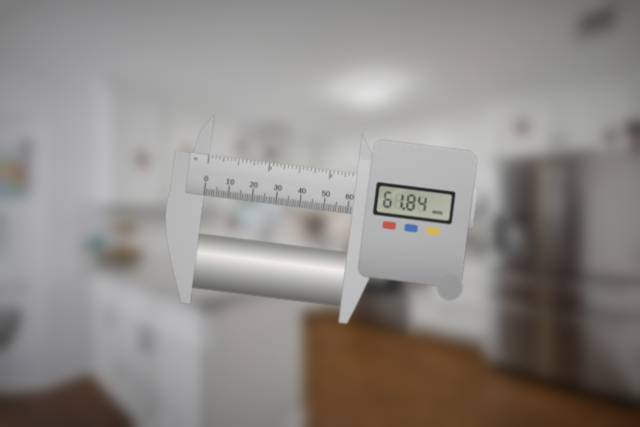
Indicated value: 61.84 mm
